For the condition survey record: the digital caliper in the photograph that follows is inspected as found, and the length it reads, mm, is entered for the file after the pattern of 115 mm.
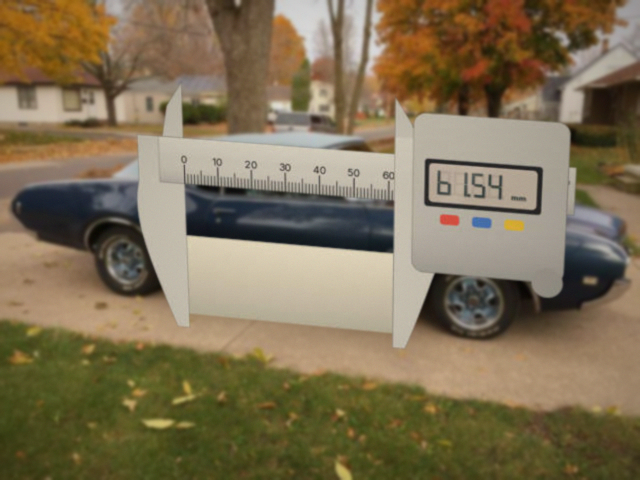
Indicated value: 61.54 mm
